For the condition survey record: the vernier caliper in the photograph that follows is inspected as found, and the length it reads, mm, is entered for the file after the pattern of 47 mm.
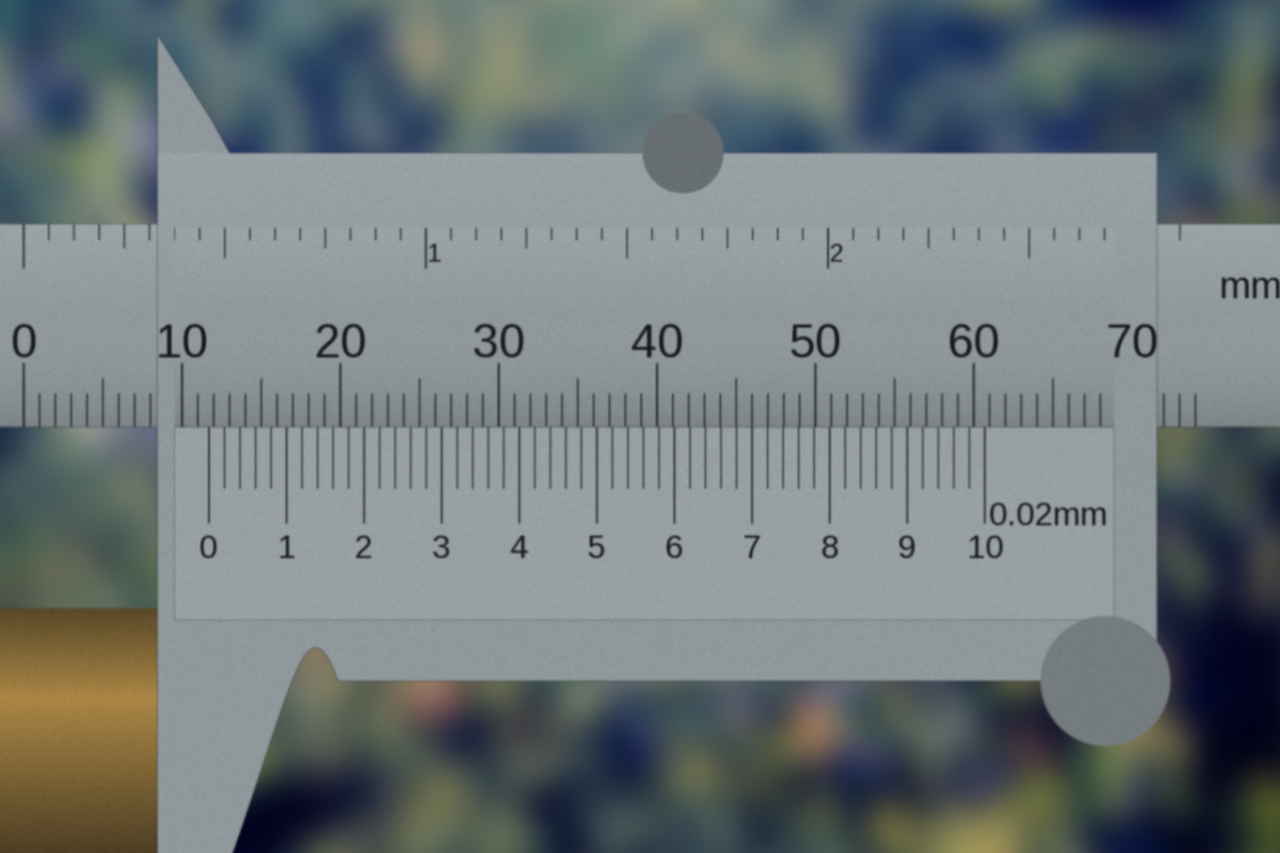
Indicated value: 11.7 mm
